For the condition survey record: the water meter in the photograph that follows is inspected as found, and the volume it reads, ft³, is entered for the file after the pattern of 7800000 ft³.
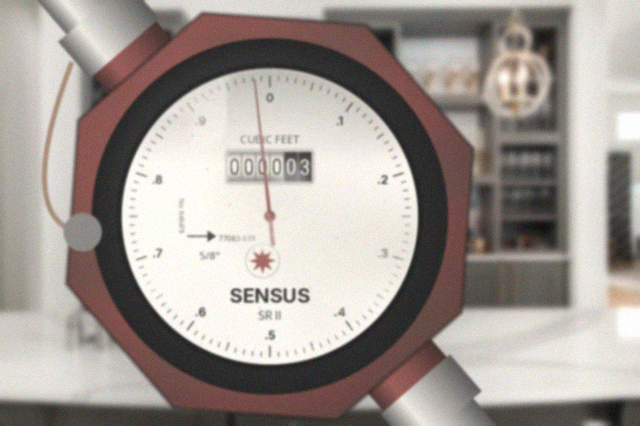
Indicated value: 2.98 ft³
